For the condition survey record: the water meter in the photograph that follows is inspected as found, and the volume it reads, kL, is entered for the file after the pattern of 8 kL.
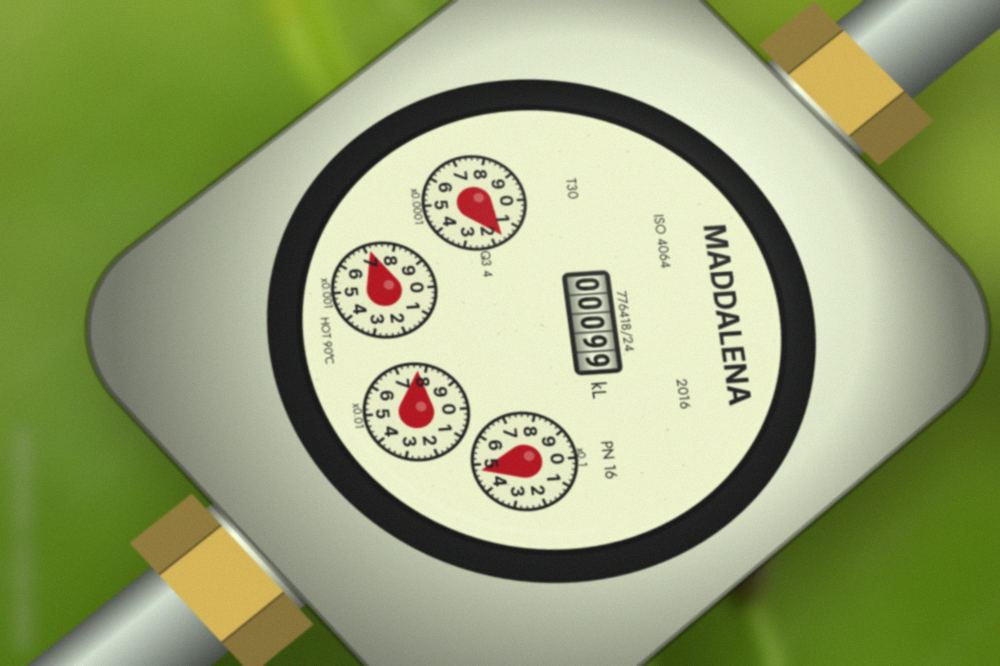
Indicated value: 99.4771 kL
